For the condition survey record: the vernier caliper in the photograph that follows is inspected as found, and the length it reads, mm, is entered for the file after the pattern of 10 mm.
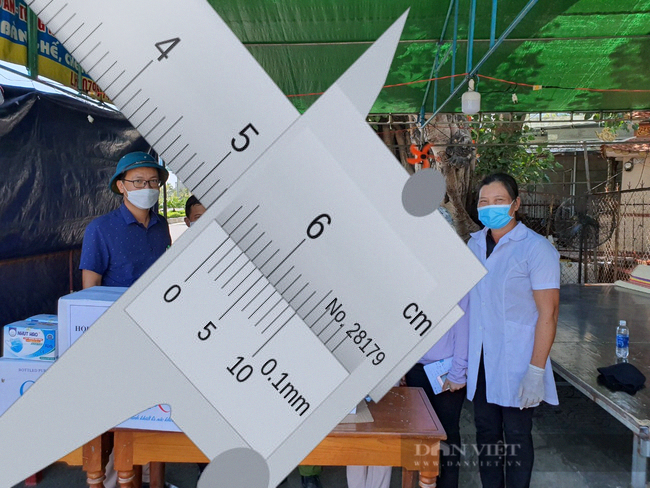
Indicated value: 55.1 mm
